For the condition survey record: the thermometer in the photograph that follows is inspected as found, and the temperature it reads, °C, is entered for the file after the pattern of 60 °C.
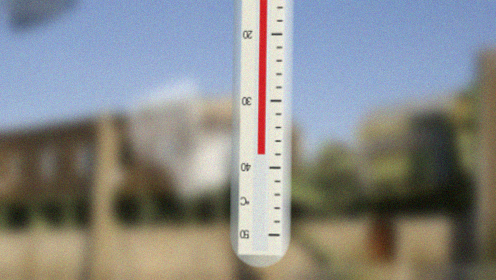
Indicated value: 38 °C
